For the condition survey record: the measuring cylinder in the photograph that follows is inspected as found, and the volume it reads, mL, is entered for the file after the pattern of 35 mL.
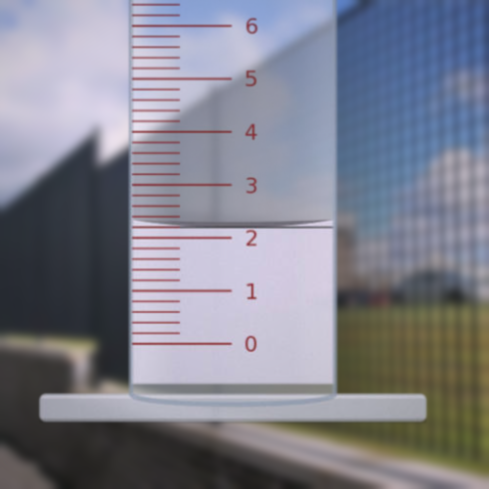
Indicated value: 2.2 mL
